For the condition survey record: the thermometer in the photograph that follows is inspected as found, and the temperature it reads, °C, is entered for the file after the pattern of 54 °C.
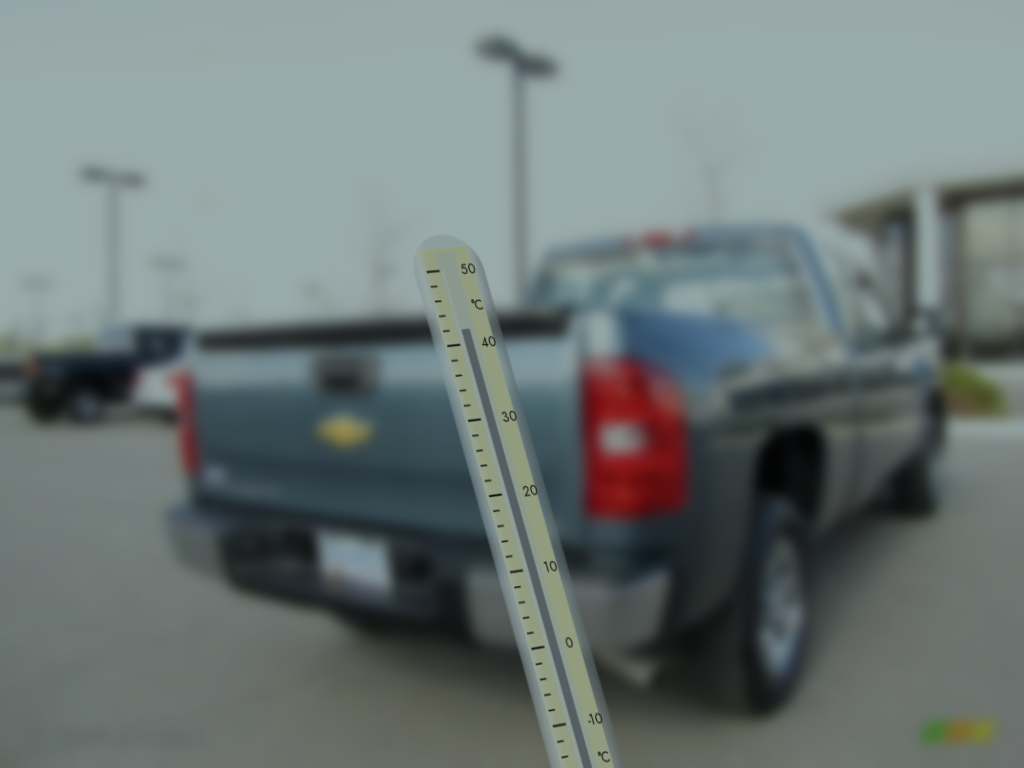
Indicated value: 42 °C
